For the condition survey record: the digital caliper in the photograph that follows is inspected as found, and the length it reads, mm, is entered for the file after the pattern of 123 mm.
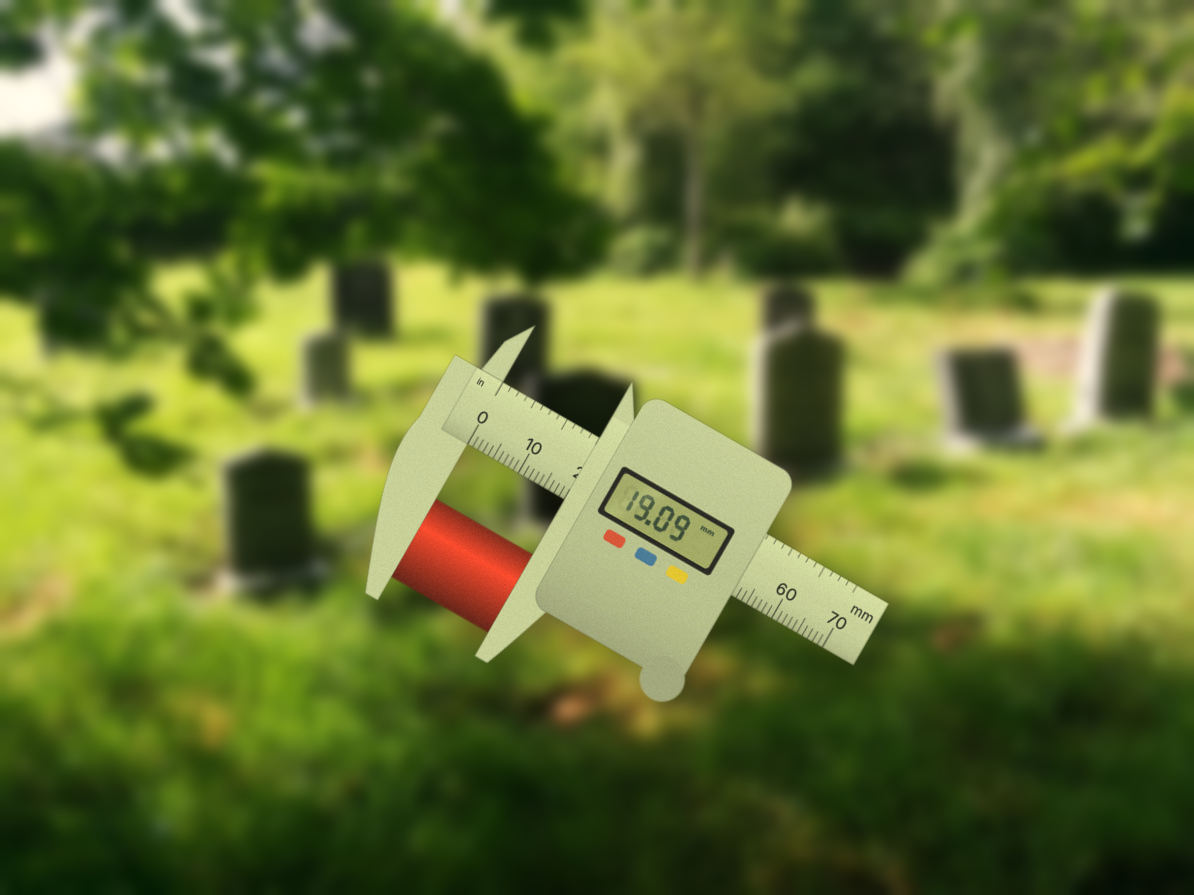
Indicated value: 19.09 mm
